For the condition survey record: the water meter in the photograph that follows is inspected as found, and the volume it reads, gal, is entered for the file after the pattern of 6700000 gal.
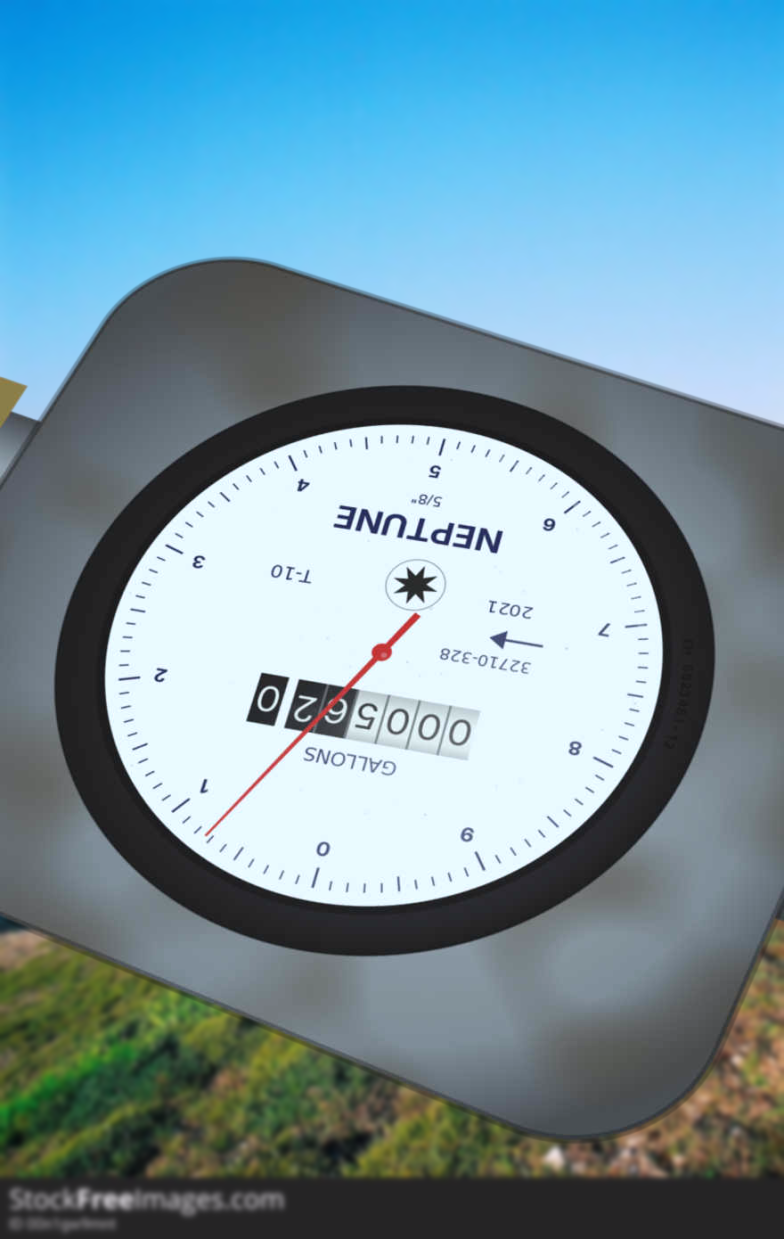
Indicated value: 5620.7 gal
